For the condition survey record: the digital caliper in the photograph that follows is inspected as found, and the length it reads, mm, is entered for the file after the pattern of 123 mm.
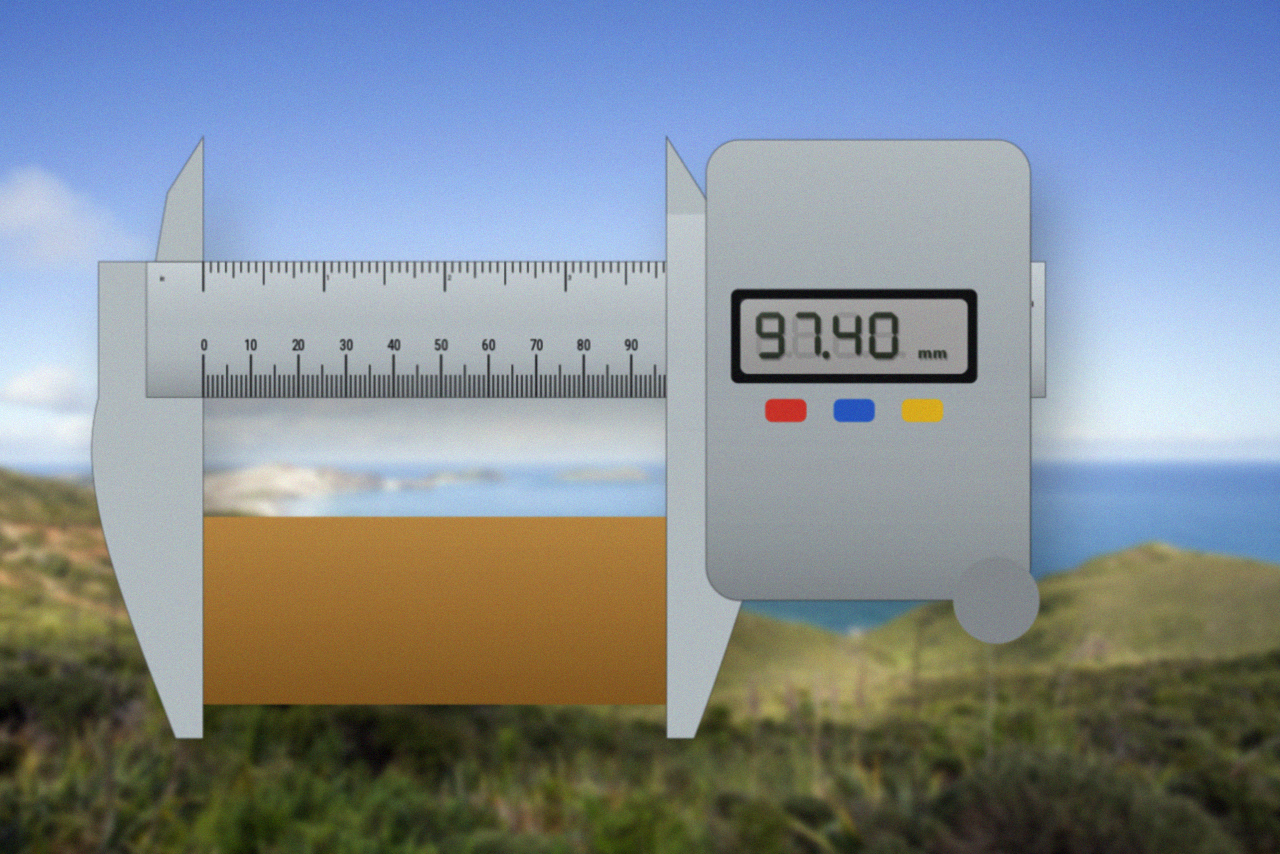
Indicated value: 97.40 mm
